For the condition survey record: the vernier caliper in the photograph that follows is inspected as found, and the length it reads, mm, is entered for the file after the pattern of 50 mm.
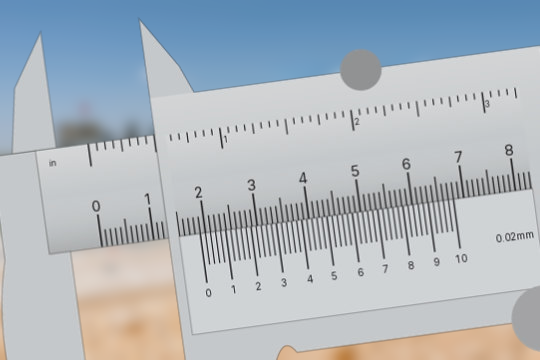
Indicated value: 19.0 mm
